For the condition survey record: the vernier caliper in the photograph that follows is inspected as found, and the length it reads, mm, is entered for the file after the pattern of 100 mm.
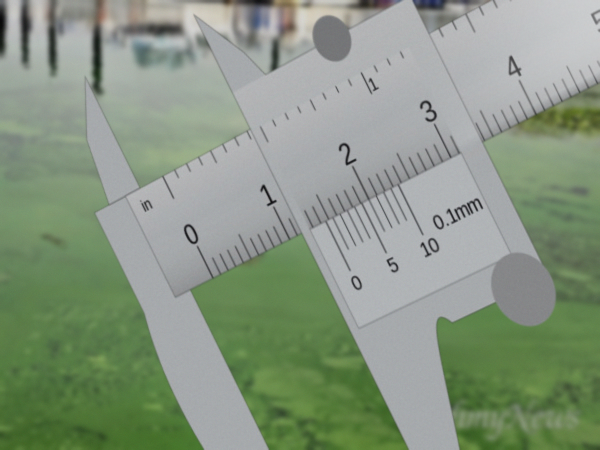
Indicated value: 14.6 mm
